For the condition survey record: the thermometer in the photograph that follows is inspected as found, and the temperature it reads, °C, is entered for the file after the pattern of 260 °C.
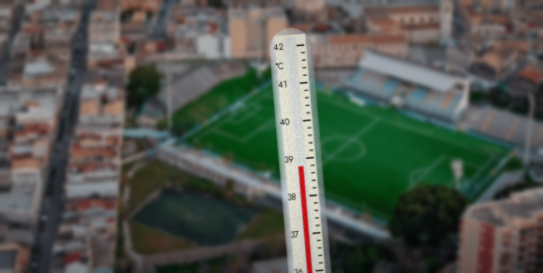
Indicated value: 38.8 °C
